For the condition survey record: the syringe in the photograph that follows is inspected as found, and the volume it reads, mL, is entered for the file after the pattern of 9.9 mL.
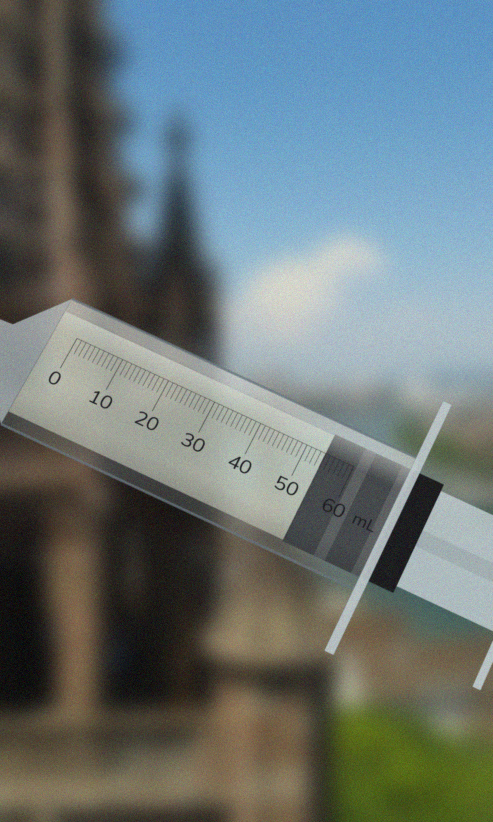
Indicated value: 54 mL
